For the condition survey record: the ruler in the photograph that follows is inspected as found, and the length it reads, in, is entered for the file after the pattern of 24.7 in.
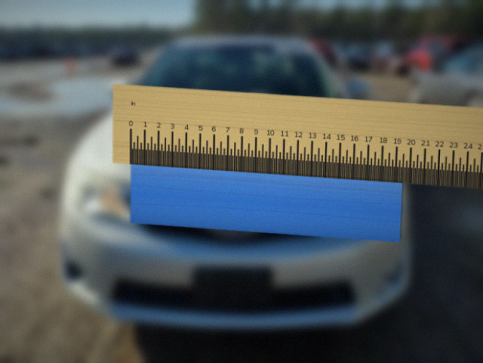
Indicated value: 19.5 in
